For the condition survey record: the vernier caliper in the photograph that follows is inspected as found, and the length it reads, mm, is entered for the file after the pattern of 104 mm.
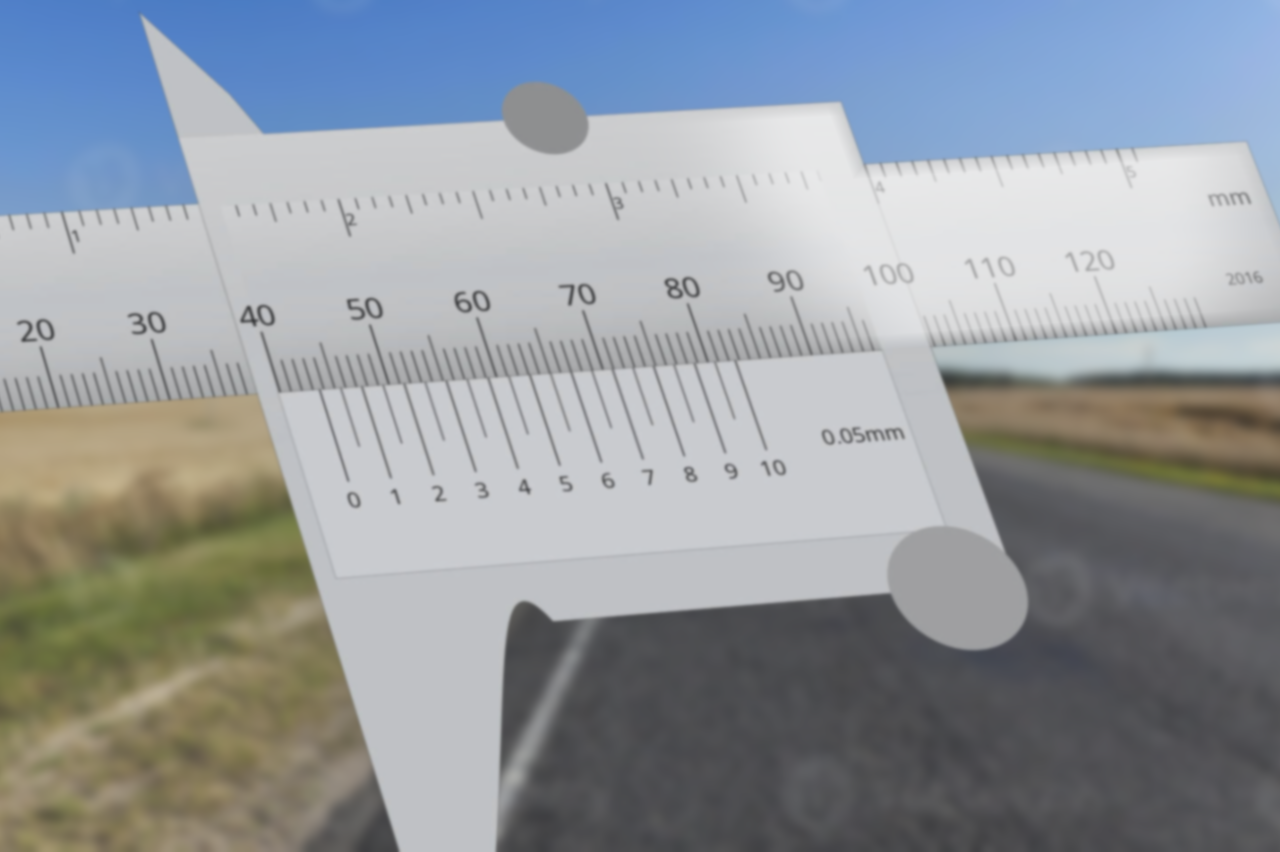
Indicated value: 43.6 mm
